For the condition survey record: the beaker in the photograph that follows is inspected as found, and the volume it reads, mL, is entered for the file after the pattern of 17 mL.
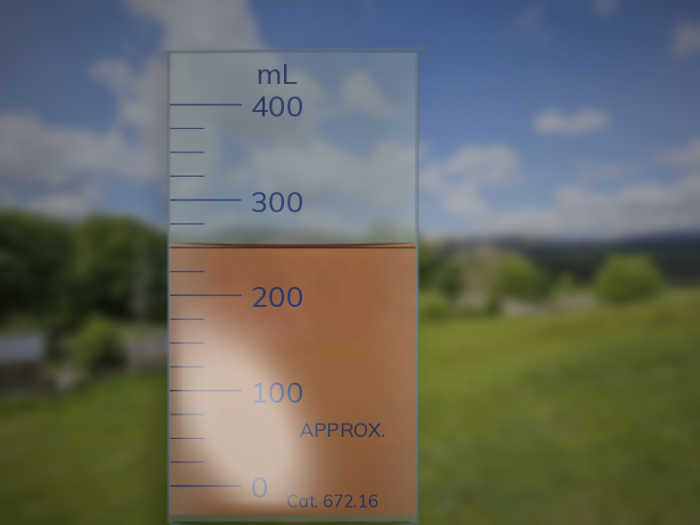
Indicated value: 250 mL
